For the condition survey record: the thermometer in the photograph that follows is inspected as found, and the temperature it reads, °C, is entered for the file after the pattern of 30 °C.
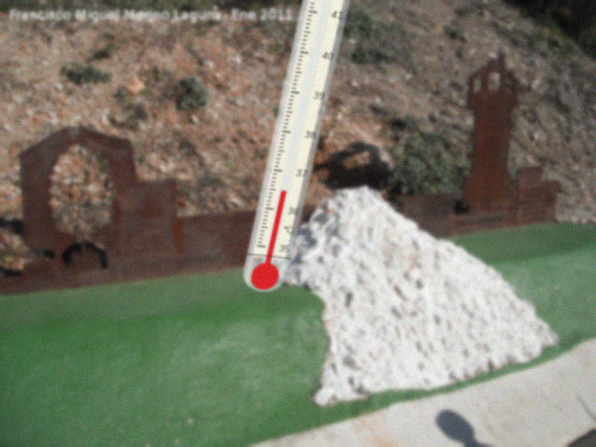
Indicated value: 36.5 °C
